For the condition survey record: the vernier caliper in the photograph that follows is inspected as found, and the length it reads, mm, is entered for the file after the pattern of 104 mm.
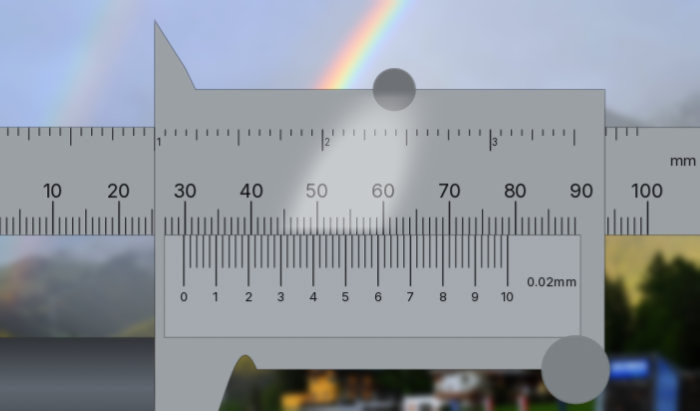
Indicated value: 29.8 mm
